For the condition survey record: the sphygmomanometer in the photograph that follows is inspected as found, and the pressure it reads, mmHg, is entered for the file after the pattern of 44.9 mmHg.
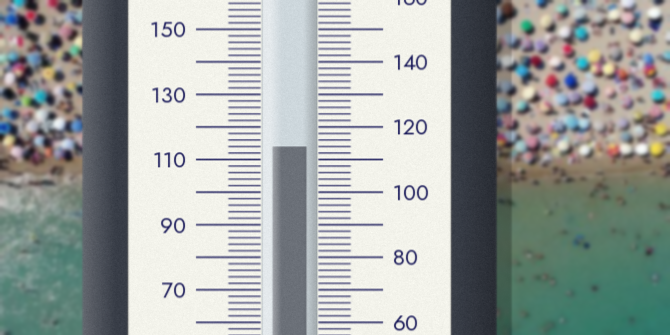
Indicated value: 114 mmHg
